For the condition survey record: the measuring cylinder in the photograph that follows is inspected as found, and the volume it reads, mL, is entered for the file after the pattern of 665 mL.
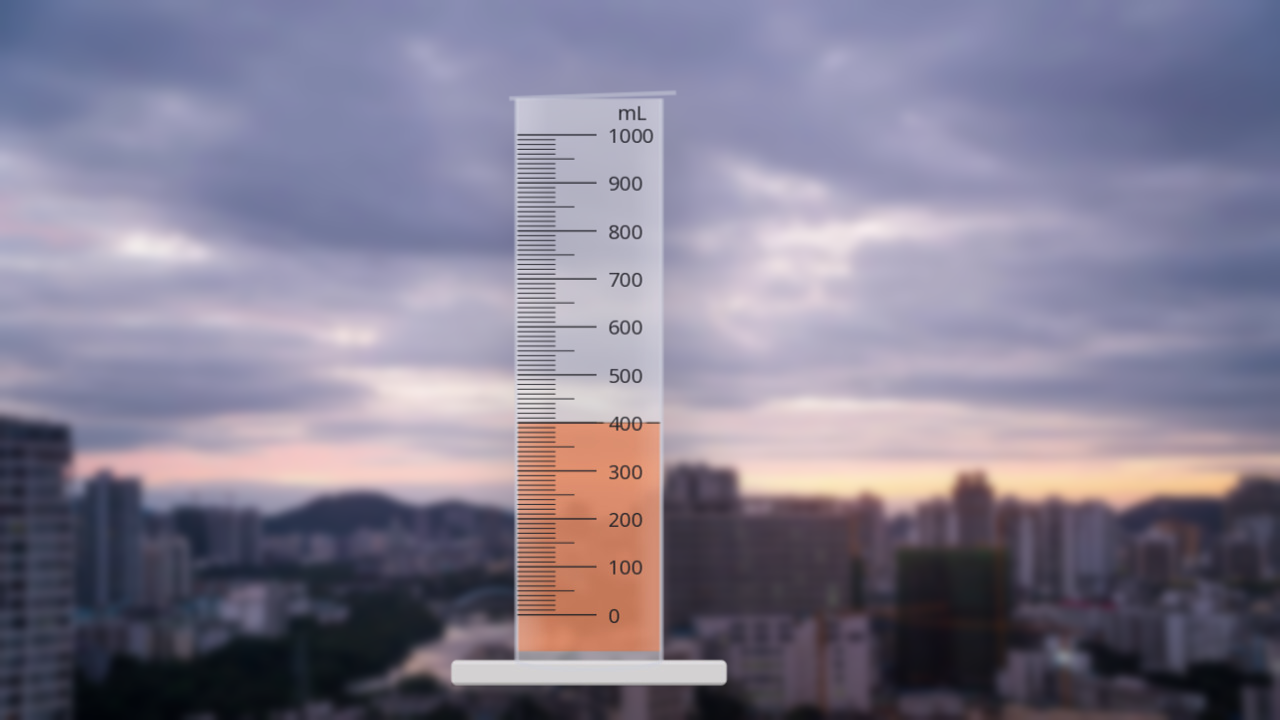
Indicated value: 400 mL
